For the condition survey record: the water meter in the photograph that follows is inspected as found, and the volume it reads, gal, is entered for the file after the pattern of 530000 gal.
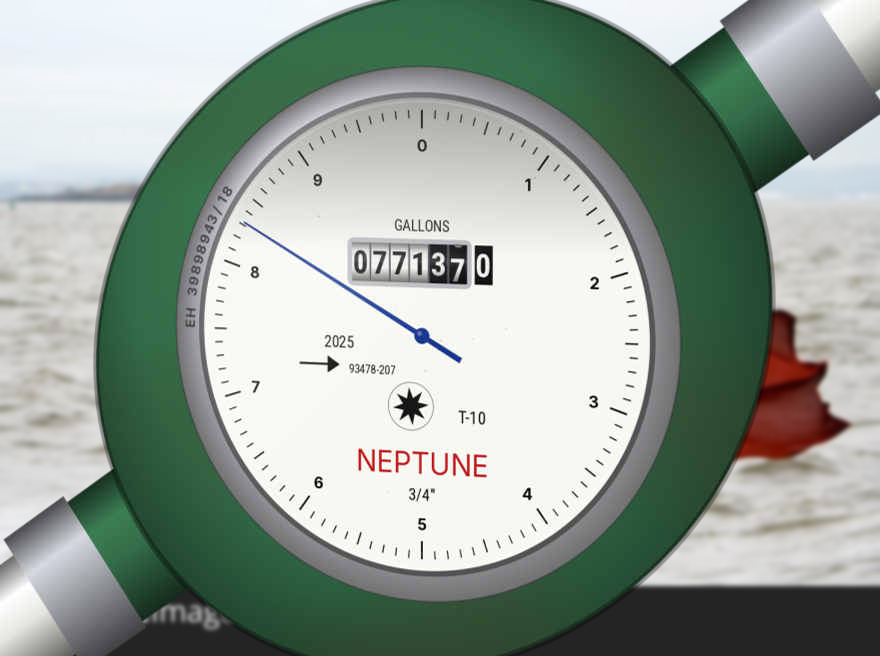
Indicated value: 771368.3 gal
